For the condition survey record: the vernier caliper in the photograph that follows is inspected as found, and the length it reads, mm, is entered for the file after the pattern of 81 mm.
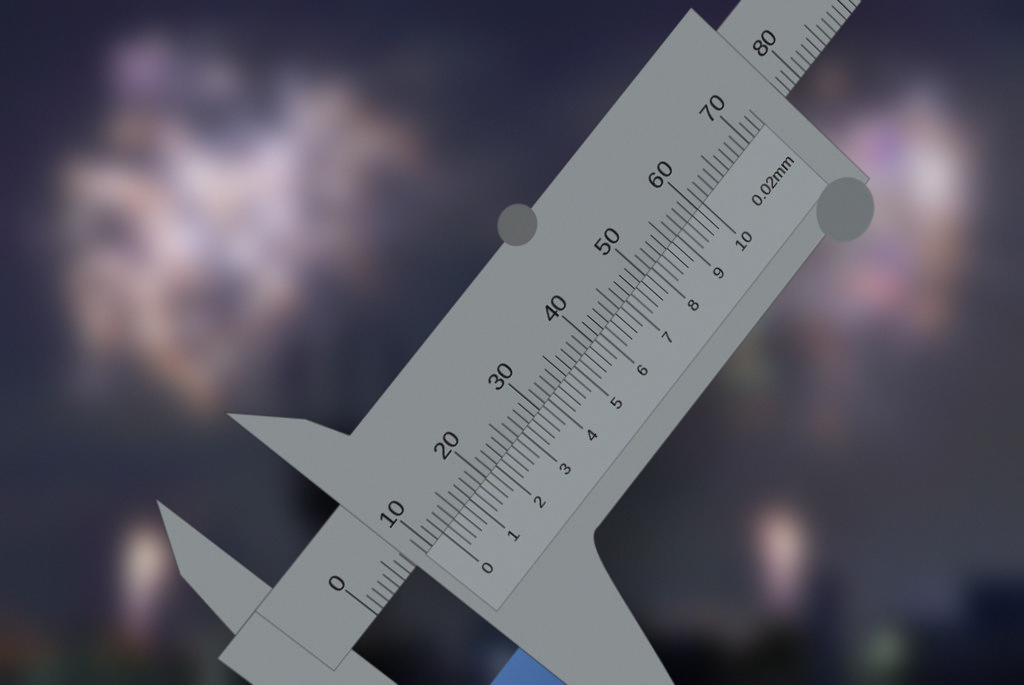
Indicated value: 12.0 mm
